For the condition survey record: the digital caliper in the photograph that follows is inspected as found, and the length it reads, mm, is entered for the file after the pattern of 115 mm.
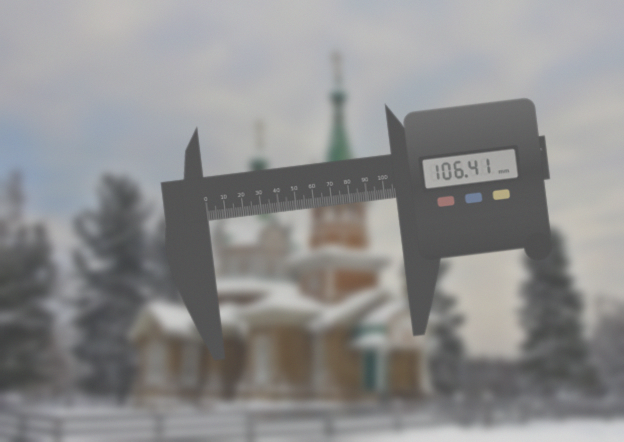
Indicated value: 106.41 mm
